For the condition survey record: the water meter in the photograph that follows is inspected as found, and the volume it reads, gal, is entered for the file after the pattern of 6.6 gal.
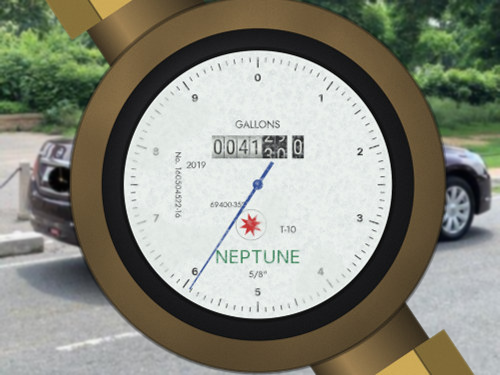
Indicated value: 41295.9 gal
